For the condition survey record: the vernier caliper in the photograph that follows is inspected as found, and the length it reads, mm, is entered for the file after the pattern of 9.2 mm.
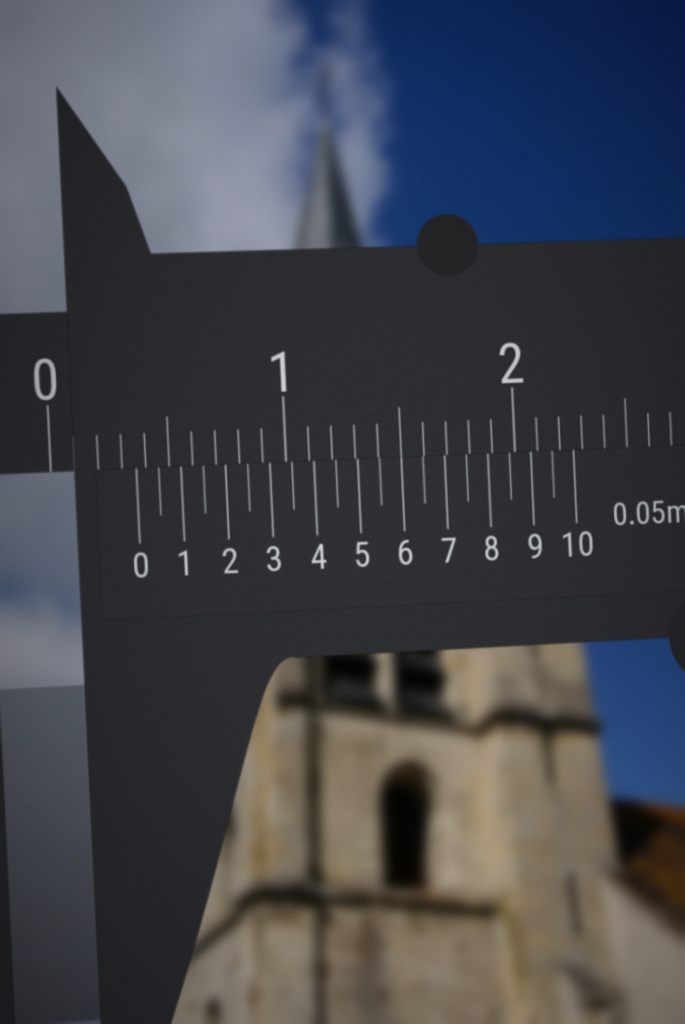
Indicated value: 3.6 mm
